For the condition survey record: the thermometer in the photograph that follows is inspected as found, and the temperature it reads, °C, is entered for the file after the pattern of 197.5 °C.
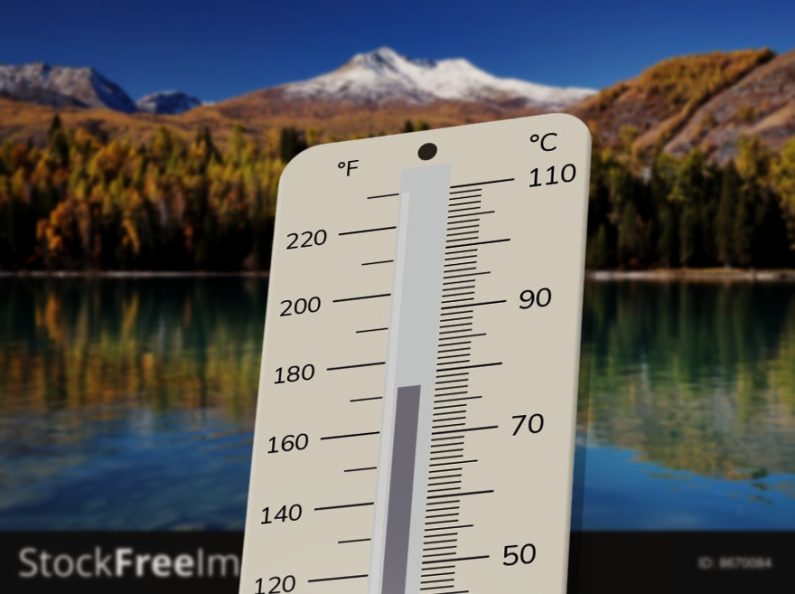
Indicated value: 78 °C
